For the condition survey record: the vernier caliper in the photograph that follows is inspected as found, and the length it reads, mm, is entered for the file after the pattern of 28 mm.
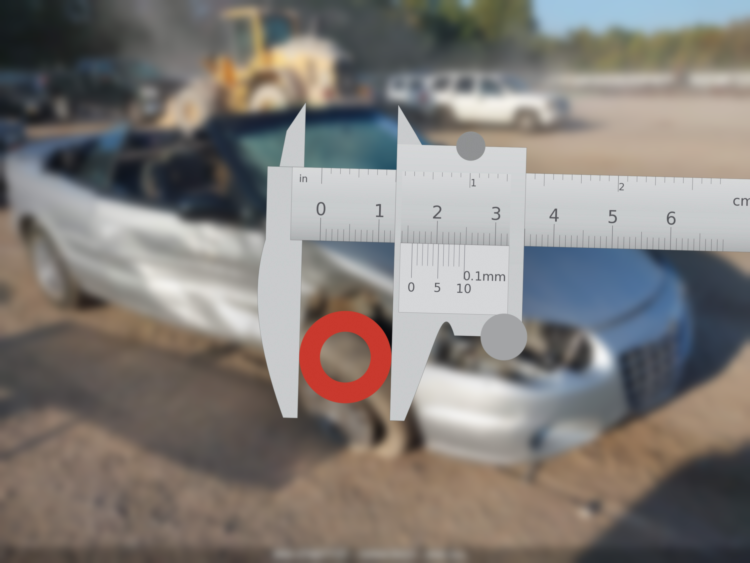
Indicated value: 15.8 mm
